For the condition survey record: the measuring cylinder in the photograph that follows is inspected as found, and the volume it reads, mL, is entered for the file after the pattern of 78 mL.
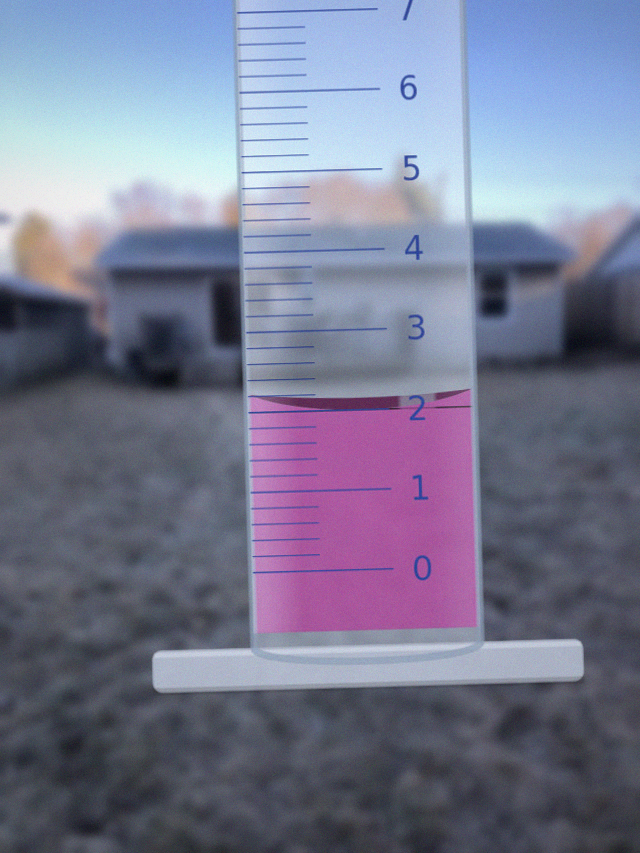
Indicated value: 2 mL
